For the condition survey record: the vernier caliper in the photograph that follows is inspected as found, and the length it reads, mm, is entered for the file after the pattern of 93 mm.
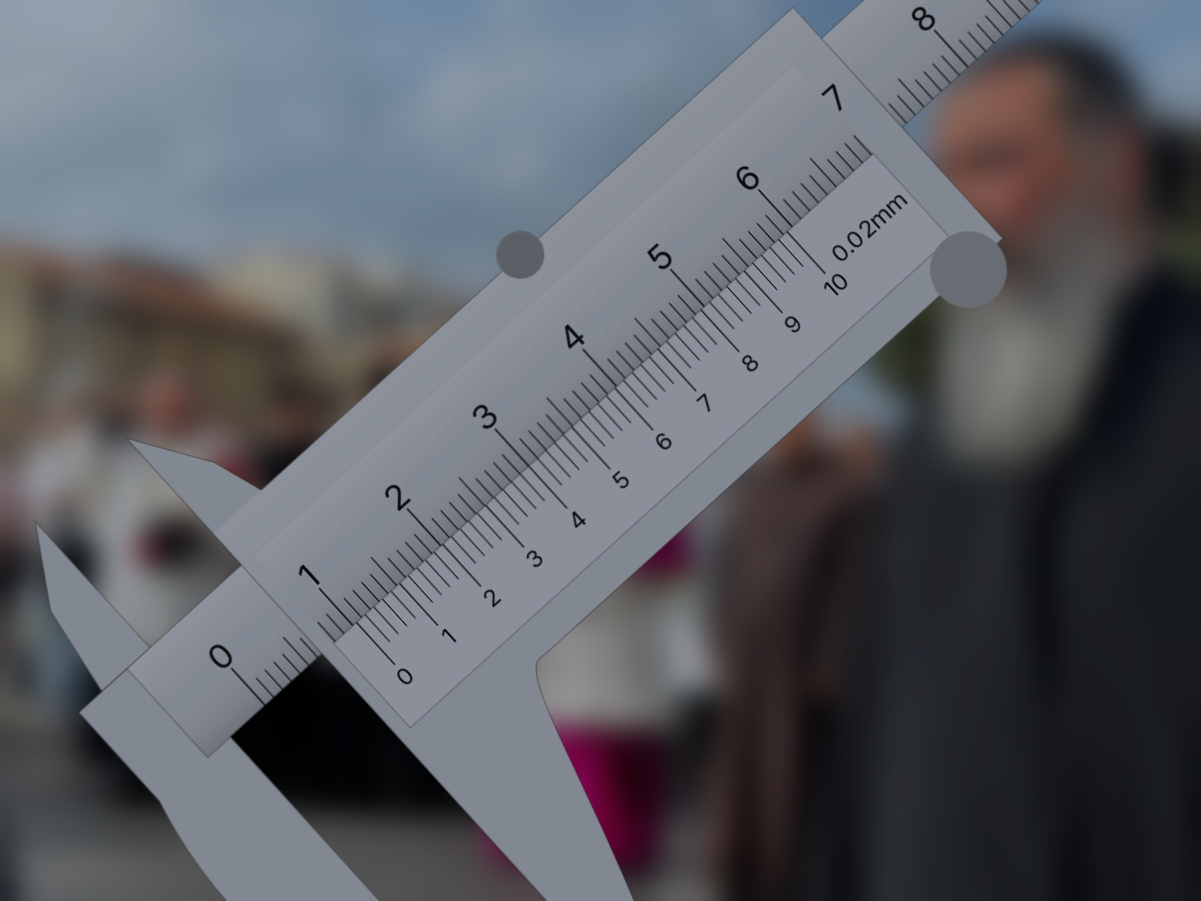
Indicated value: 10.4 mm
